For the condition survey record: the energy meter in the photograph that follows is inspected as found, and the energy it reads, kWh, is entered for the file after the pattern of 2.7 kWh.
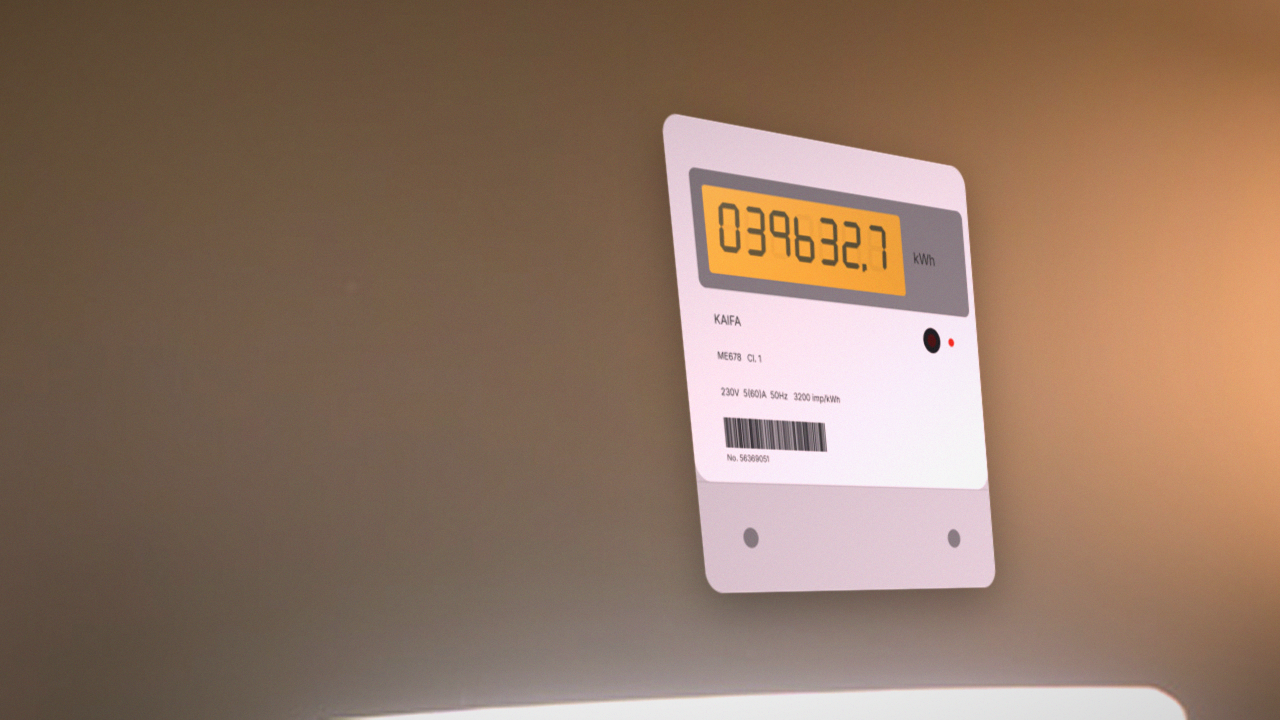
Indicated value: 39632.7 kWh
